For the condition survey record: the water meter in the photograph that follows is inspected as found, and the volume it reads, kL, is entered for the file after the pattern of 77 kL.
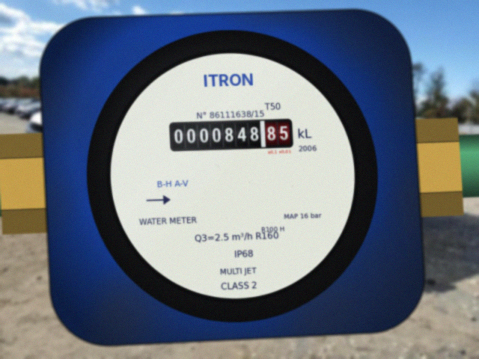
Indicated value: 848.85 kL
